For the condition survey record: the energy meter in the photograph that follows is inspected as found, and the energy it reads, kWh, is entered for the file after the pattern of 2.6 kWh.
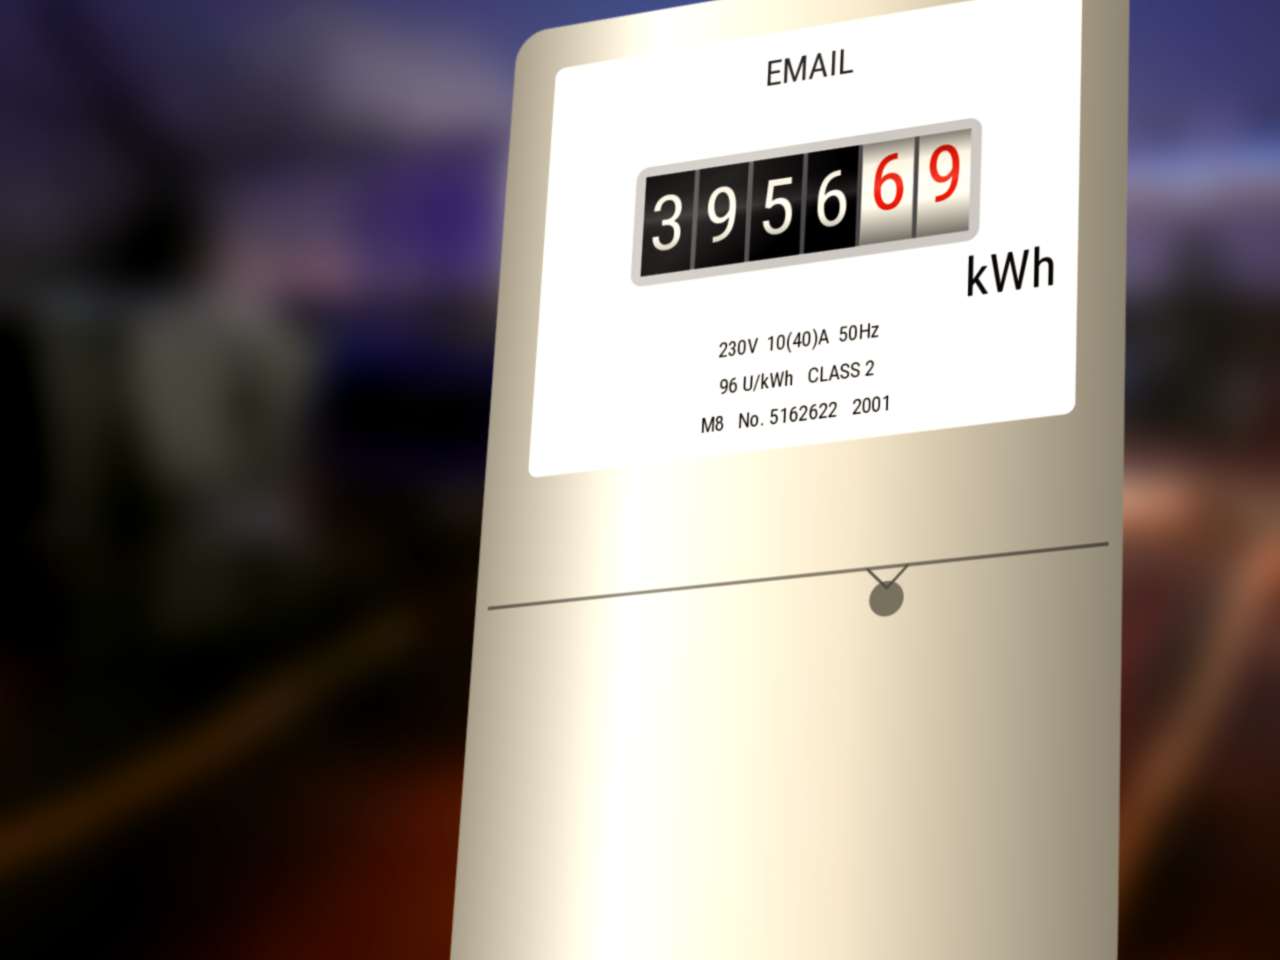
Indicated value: 3956.69 kWh
